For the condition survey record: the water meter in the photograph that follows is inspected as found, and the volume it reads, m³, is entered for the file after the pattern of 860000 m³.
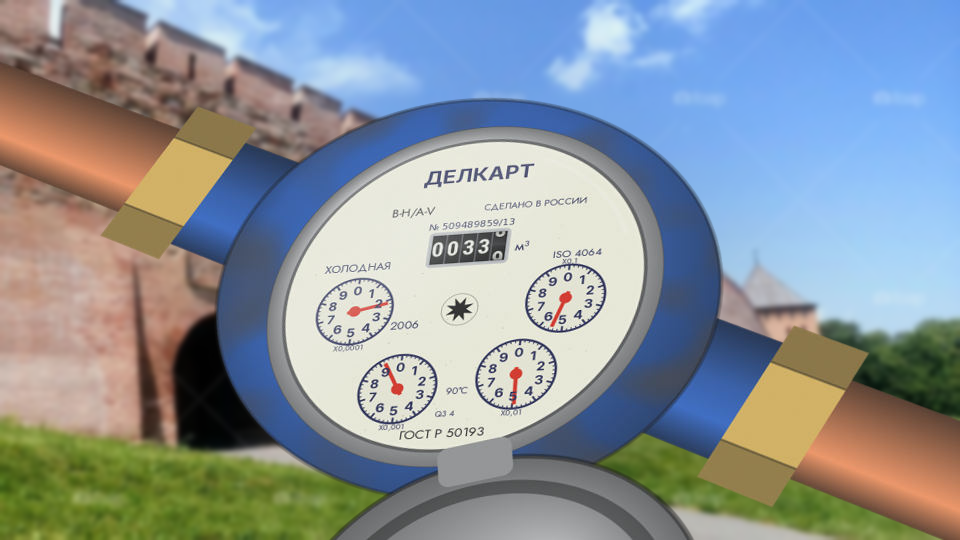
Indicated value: 338.5492 m³
